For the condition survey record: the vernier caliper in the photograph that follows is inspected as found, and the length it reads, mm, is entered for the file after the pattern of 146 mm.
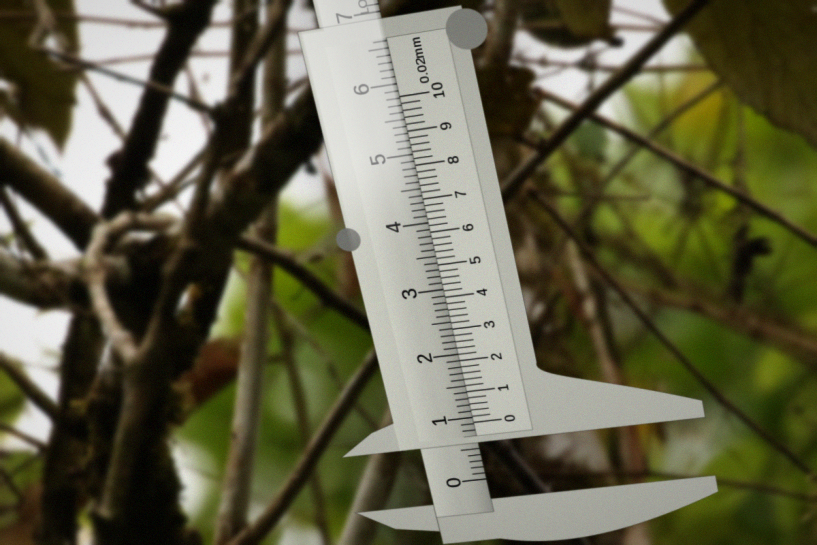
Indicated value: 9.2 mm
